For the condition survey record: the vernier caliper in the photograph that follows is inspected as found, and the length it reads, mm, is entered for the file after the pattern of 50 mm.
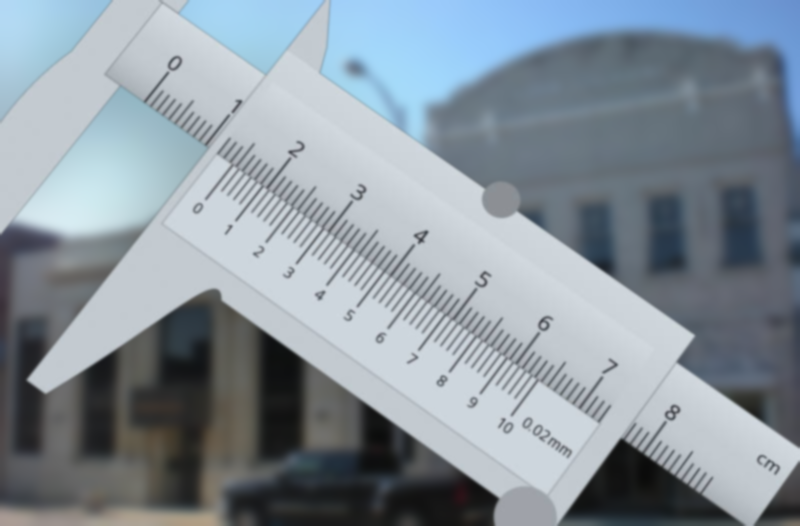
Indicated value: 14.5 mm
